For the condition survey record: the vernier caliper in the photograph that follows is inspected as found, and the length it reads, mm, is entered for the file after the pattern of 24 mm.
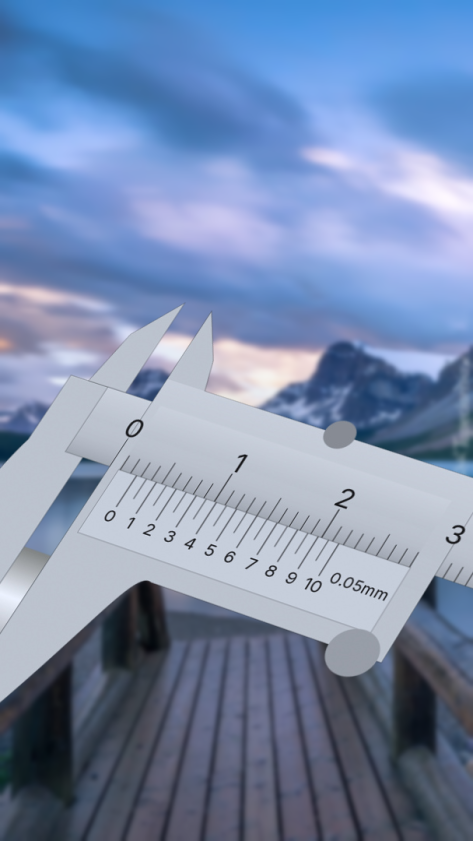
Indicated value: 2.6 mm
